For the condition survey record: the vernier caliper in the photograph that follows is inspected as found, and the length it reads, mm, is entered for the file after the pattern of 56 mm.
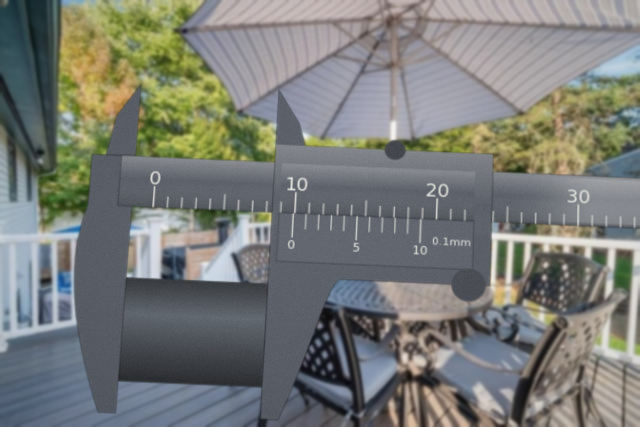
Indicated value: 9.9 mm
